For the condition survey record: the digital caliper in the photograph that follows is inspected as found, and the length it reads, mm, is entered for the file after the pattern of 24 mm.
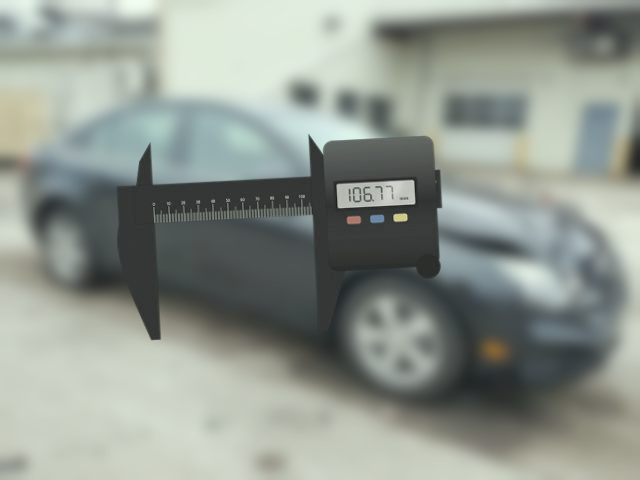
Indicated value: 106.77 mm
